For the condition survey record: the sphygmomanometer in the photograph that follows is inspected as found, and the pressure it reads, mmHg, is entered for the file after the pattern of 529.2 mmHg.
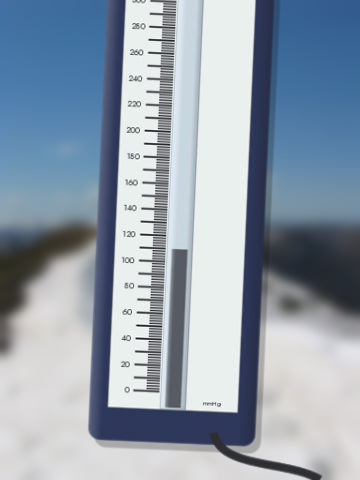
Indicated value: 110 mmHg
